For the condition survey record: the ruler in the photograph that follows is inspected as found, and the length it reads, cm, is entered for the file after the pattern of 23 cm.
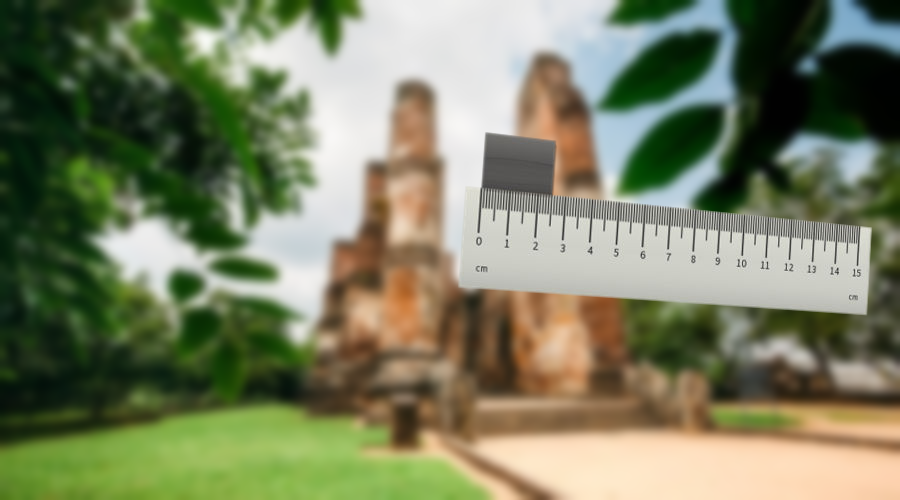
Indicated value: 2.5 cm
